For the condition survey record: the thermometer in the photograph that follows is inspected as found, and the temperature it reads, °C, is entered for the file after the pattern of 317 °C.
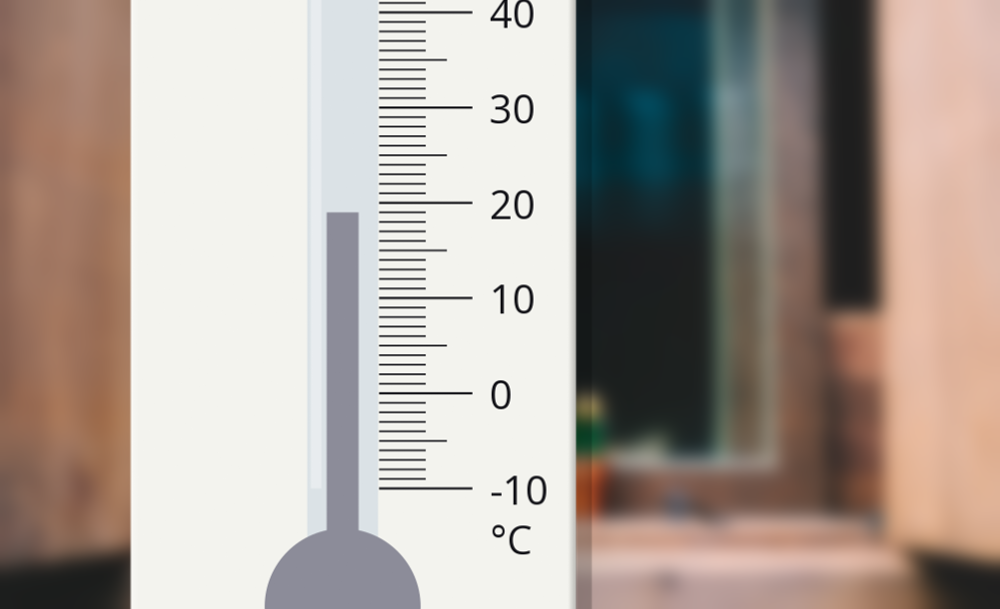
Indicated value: 19 °C
